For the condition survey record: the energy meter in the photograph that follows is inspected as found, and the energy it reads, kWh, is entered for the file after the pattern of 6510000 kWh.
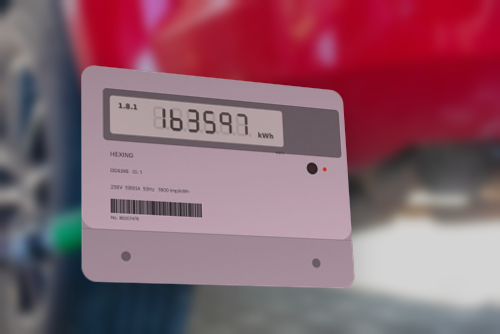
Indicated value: 163597 kWh
